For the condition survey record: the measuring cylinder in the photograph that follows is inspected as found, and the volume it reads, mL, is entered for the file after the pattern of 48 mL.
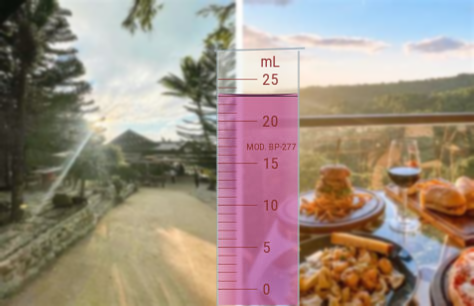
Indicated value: 23 mL
